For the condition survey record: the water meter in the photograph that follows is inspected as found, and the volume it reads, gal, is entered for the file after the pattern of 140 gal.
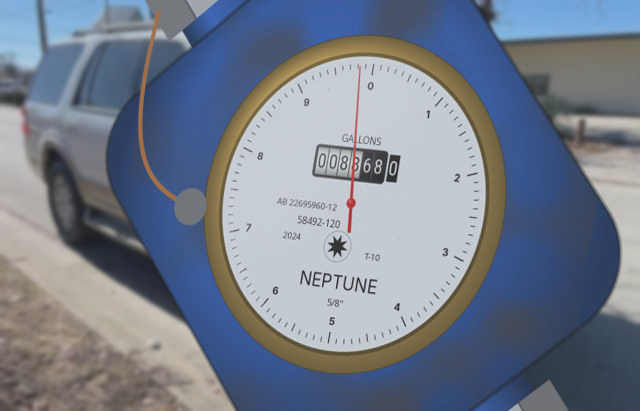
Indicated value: 88679.8 gal
